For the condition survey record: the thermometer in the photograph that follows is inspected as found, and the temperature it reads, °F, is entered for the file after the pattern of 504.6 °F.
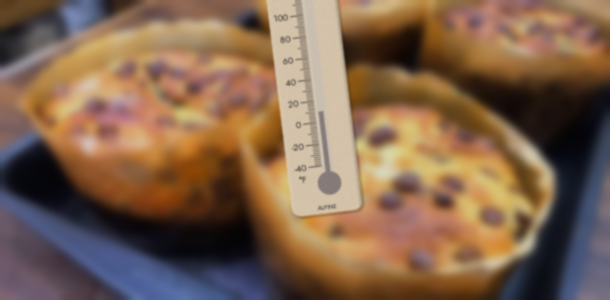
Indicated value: 10 °F
